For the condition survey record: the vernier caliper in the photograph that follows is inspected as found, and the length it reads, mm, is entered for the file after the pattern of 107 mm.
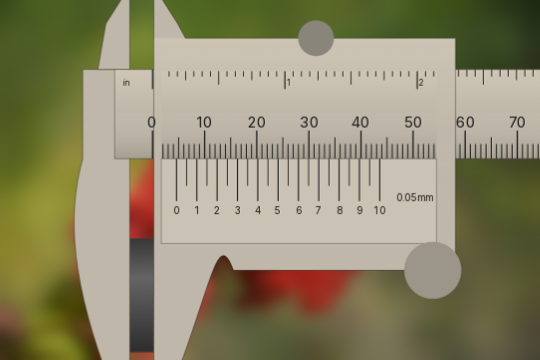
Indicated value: 4.6 mm
